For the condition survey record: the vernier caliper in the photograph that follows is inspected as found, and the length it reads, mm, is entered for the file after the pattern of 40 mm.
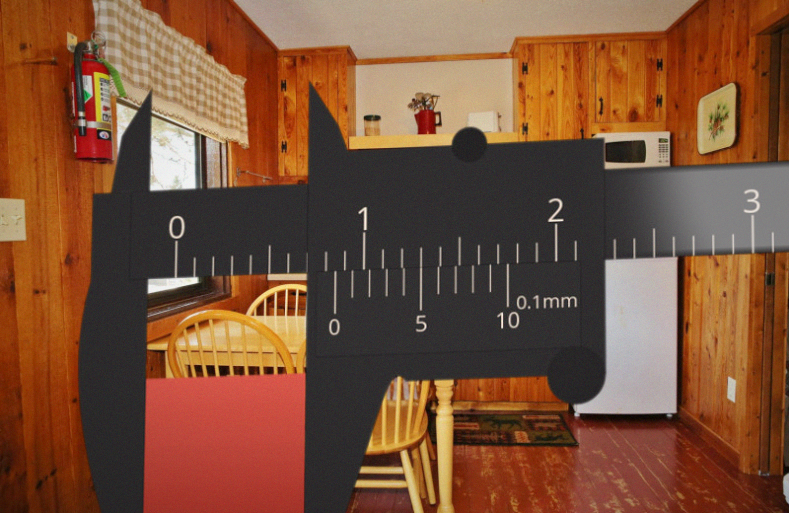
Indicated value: 8.5 mm
